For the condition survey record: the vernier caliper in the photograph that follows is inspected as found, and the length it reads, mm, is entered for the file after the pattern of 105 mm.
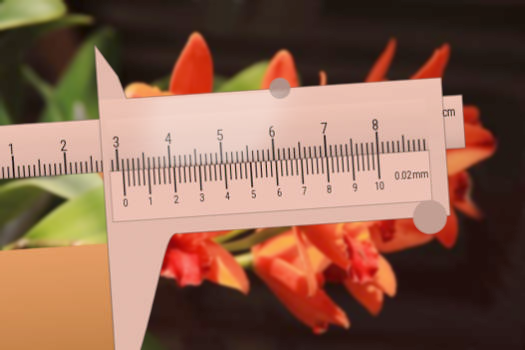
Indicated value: 31.0 mm
